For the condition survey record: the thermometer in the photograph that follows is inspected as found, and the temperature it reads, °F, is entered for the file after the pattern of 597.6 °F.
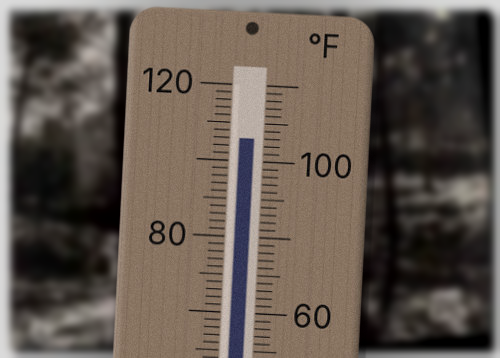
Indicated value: 106 °F
